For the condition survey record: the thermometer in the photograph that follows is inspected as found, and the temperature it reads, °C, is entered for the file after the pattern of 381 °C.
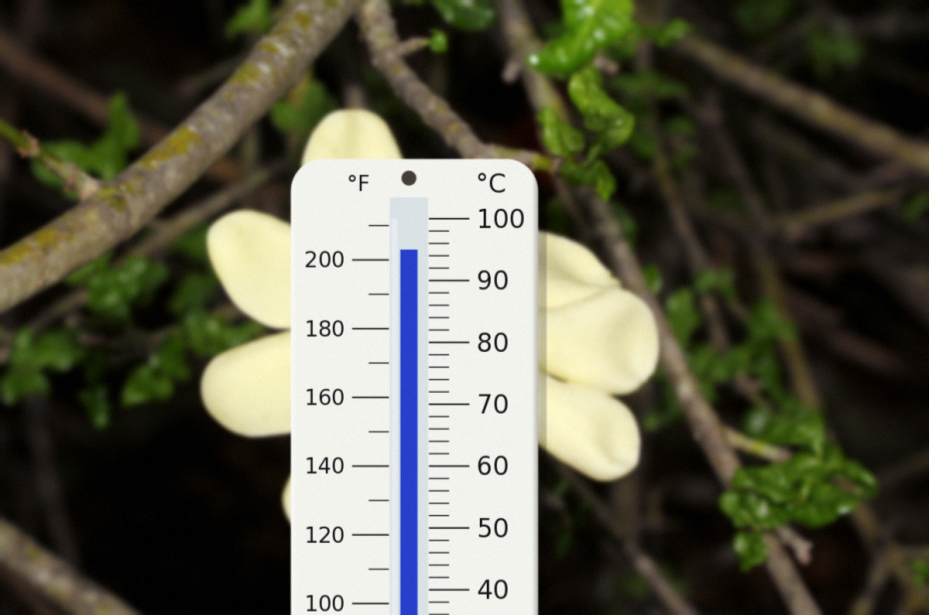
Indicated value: 95 °C
